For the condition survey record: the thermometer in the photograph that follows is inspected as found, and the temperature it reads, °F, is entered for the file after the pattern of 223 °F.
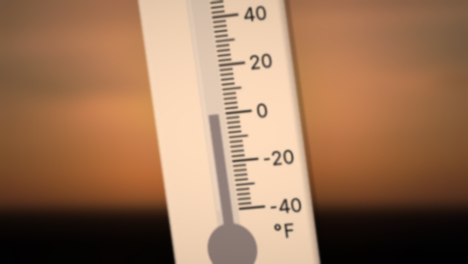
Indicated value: 0 °F
